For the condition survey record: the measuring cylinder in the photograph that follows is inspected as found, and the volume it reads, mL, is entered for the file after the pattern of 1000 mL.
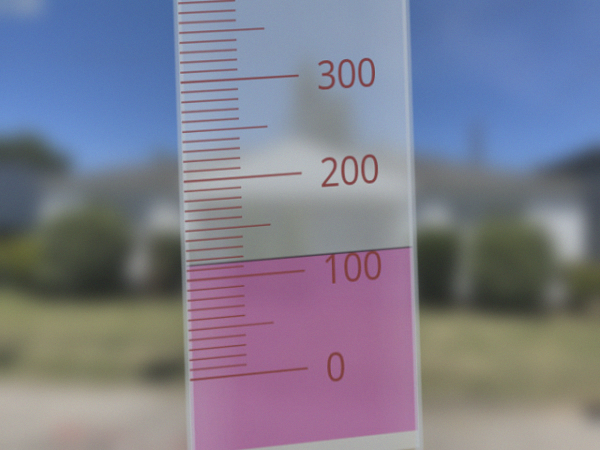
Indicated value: 115 mL
